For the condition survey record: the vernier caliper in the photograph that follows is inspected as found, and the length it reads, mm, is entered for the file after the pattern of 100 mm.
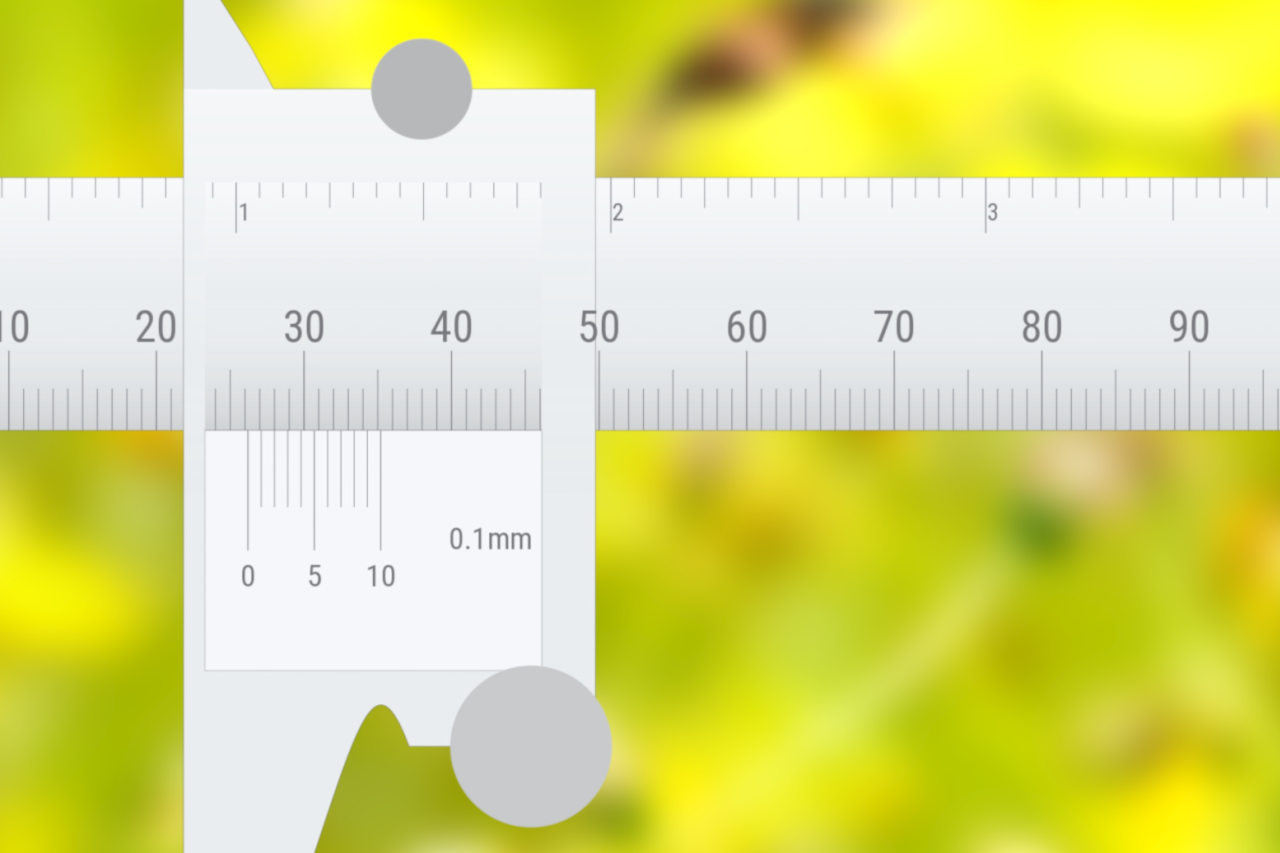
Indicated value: 26.2 mm
